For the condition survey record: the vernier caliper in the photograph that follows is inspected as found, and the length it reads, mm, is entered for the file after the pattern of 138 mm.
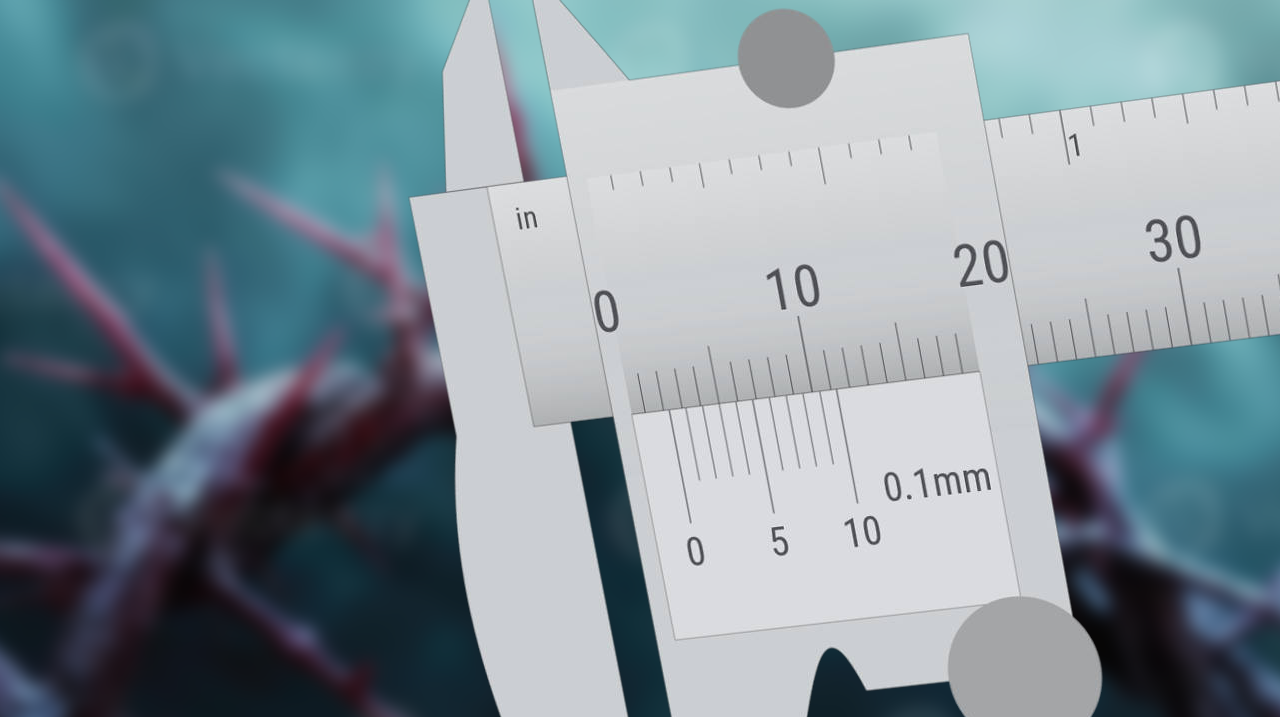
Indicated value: 2.3 mm
